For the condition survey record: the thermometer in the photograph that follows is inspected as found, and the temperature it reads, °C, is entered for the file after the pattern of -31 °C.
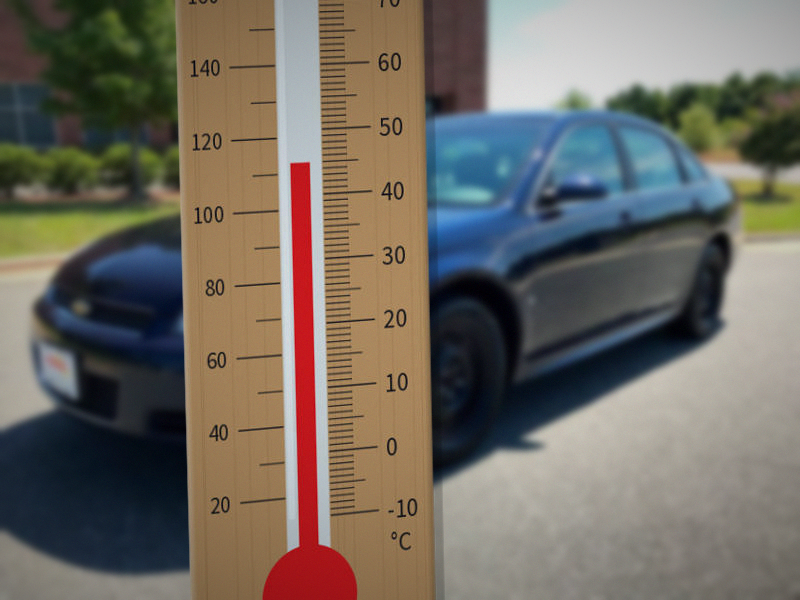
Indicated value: 45 °C
